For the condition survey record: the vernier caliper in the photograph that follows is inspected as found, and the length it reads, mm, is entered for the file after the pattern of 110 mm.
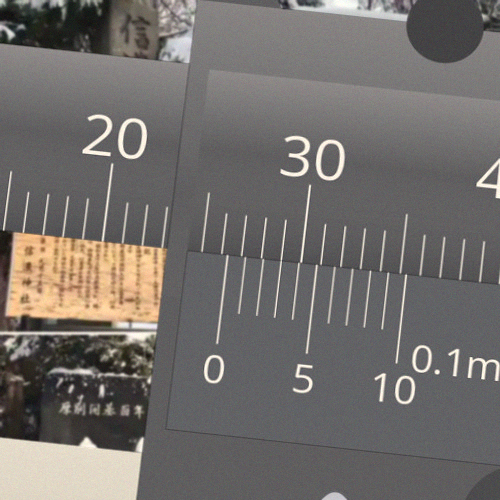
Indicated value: 26.3 mm
